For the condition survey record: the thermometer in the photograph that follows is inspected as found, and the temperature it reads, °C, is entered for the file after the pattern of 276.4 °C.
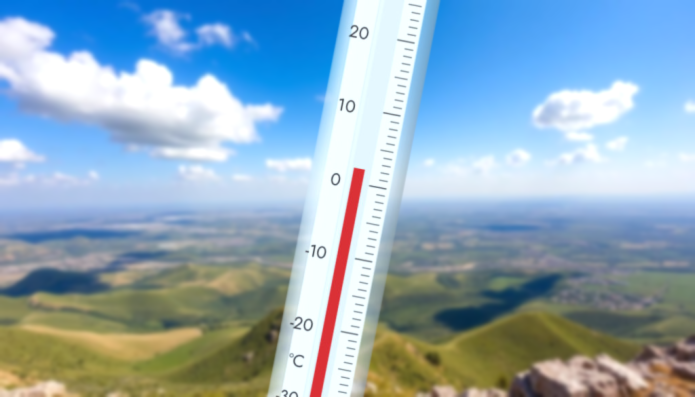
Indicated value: 2 °C
